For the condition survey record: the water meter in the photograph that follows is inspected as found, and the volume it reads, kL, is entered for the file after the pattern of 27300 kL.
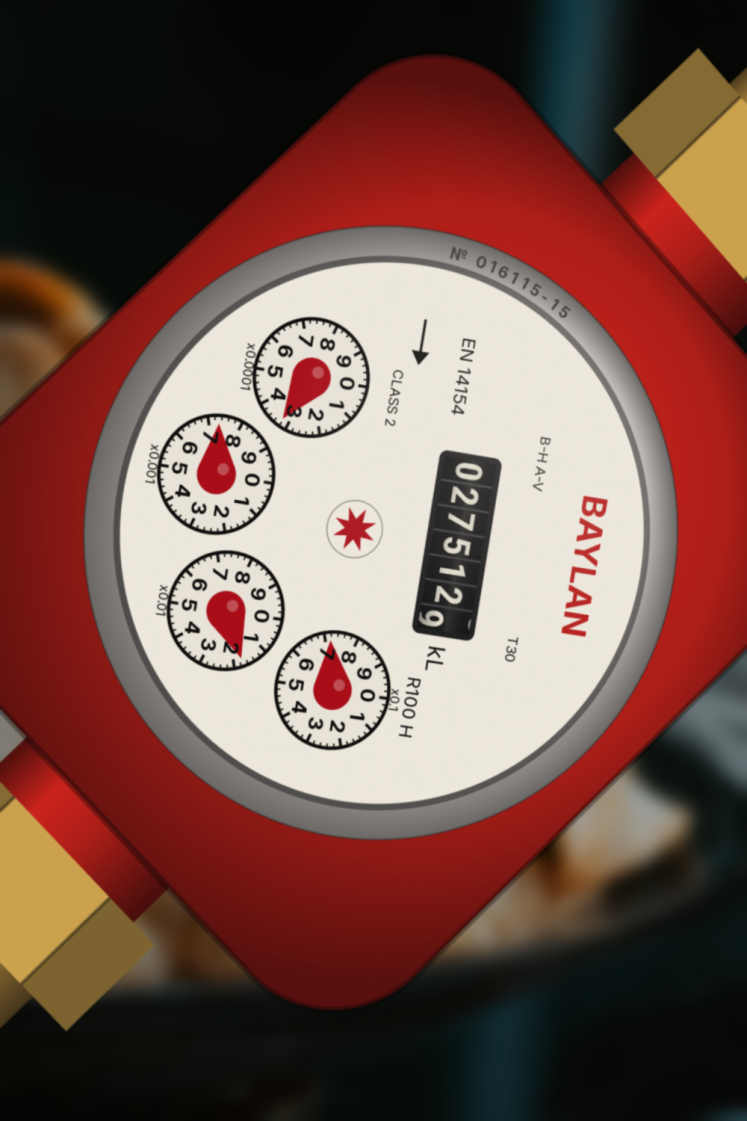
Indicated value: 275128.7173 kL
